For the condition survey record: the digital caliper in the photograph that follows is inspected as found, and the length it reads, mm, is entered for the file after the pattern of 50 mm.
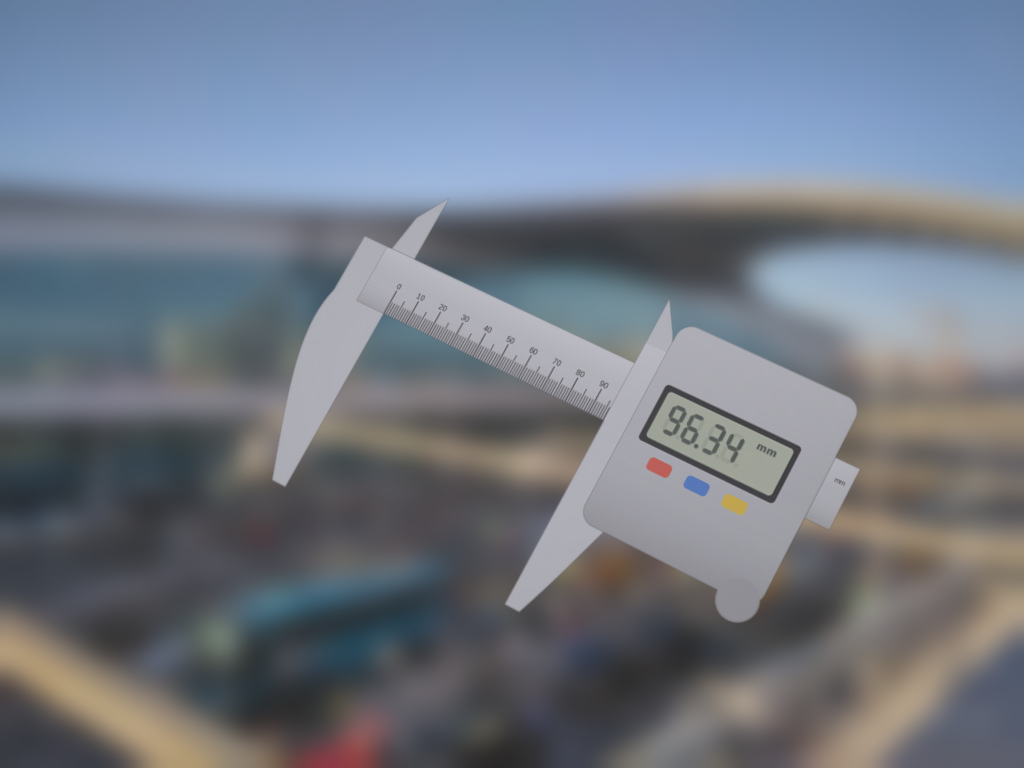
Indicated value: 96.34 mm
